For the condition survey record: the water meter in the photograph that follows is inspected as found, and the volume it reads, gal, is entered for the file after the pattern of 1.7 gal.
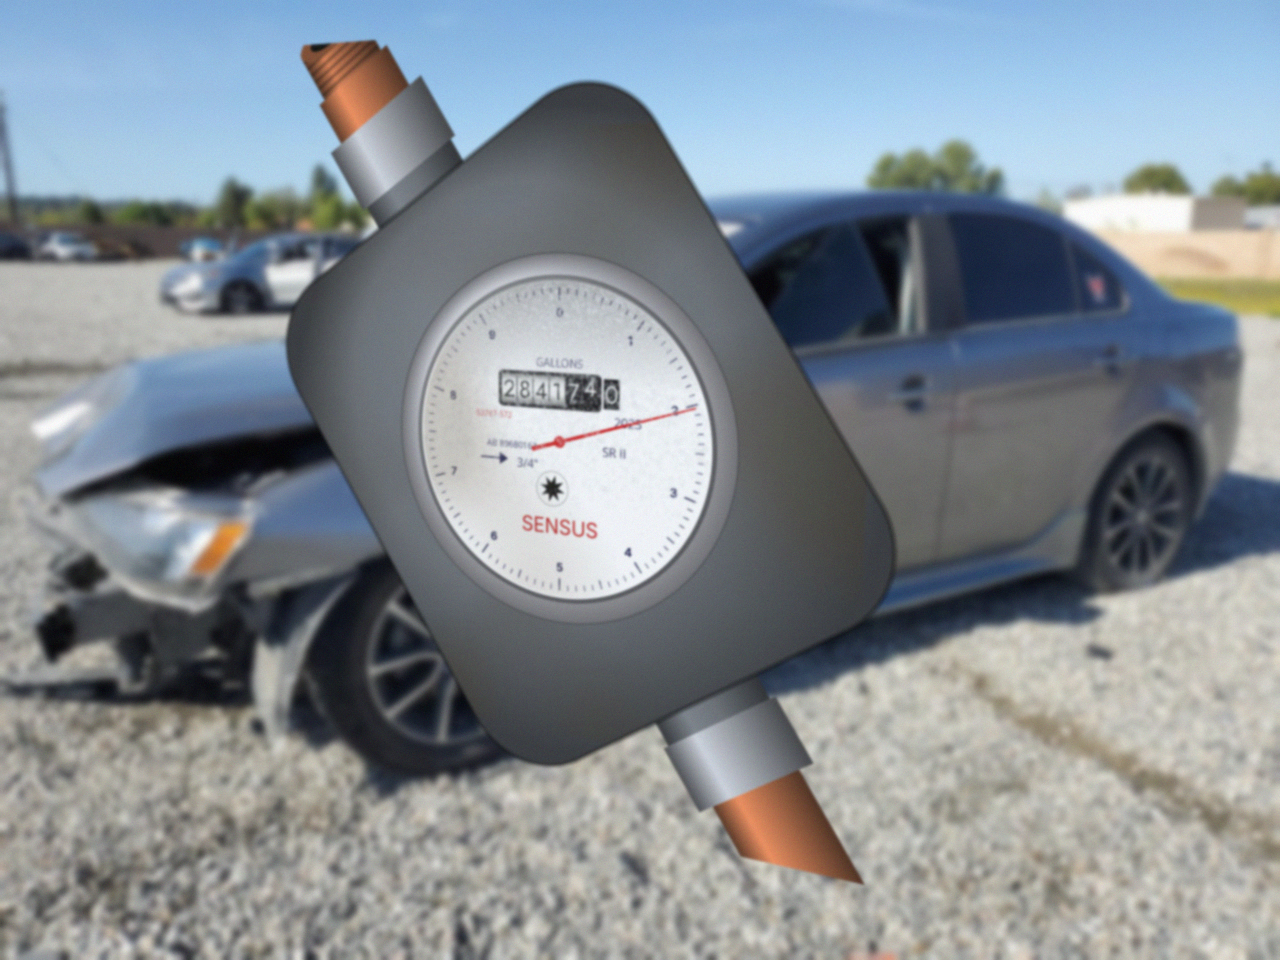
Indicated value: 2841742.0 gal
